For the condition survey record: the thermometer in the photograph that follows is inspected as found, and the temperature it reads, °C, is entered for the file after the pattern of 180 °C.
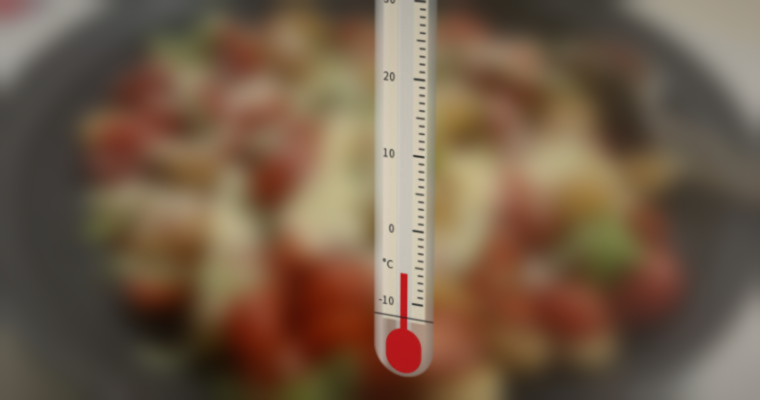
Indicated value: -6 °C
